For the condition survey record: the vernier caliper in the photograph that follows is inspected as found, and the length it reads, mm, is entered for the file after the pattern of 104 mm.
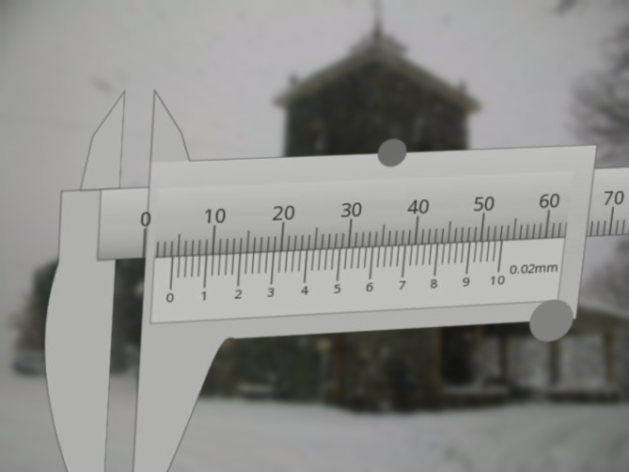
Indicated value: 4.2 mm
